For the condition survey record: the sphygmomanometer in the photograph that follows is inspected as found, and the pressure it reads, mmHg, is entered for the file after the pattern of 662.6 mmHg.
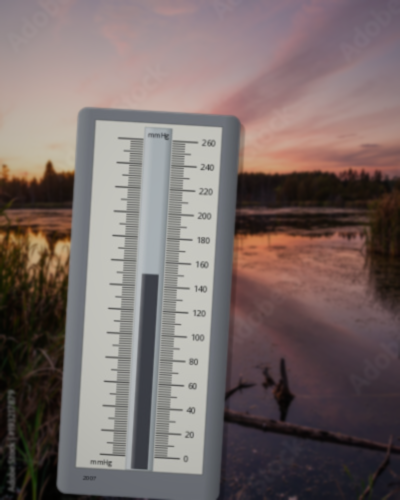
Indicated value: 150 mmHg
